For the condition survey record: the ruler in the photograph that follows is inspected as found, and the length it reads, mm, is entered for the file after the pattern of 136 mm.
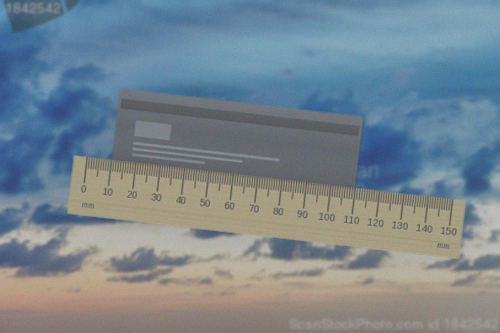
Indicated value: 100 mm
